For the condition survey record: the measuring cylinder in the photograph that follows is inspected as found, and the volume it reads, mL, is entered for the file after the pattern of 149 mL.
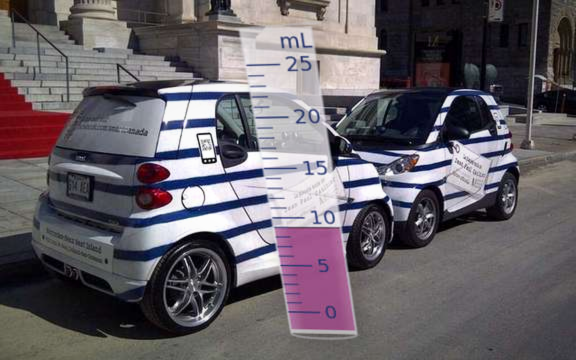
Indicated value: 9 mL
